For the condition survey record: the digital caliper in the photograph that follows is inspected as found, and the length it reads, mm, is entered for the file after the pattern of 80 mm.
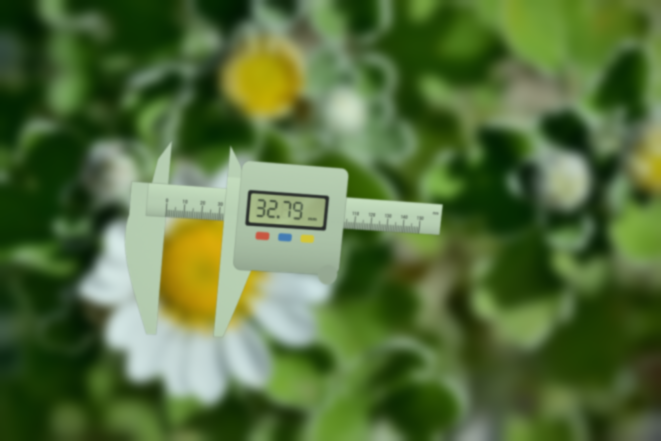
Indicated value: 32.79 mm
